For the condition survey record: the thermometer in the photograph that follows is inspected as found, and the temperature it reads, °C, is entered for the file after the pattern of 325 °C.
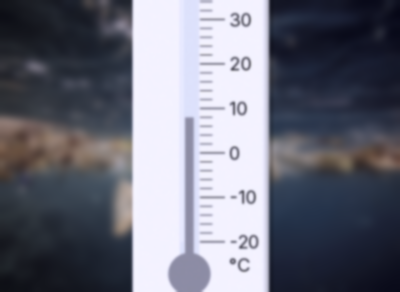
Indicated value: 8 °C
